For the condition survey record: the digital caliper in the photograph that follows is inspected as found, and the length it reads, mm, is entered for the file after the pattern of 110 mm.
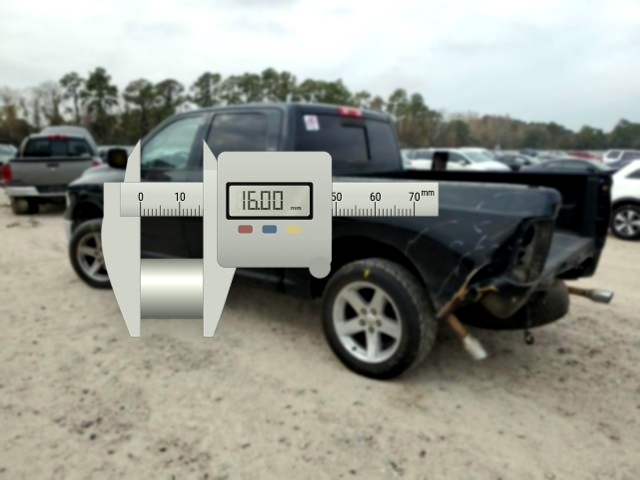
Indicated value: 16.00 mm
